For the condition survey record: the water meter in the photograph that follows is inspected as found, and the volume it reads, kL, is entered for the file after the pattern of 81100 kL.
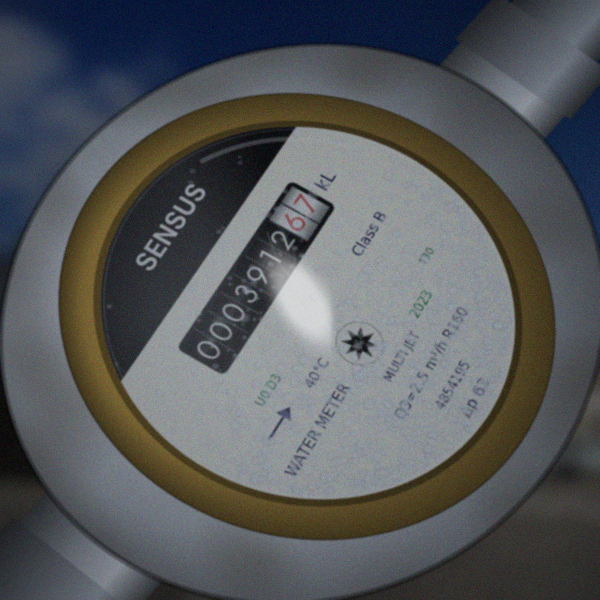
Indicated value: 3912.67 kL
